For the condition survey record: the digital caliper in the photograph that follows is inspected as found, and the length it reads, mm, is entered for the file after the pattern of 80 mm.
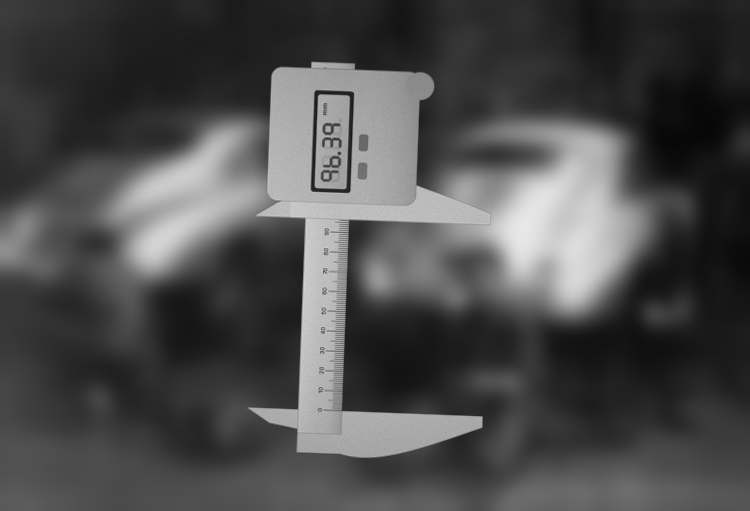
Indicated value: 96.39 mm
